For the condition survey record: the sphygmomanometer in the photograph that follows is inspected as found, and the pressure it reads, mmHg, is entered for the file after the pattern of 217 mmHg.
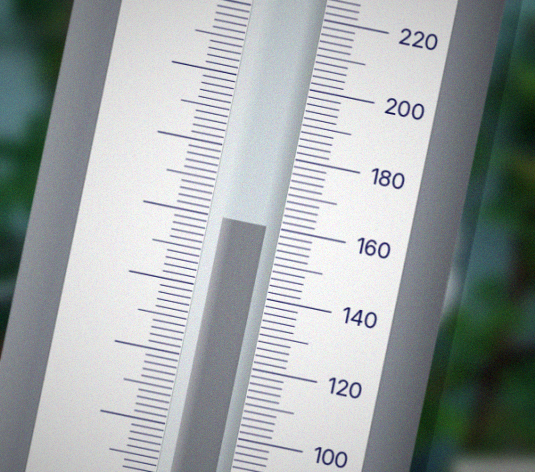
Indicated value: 160 mmHg
